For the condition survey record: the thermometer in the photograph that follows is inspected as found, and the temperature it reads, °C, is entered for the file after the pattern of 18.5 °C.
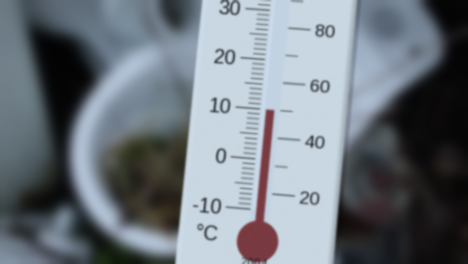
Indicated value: 10 °C
